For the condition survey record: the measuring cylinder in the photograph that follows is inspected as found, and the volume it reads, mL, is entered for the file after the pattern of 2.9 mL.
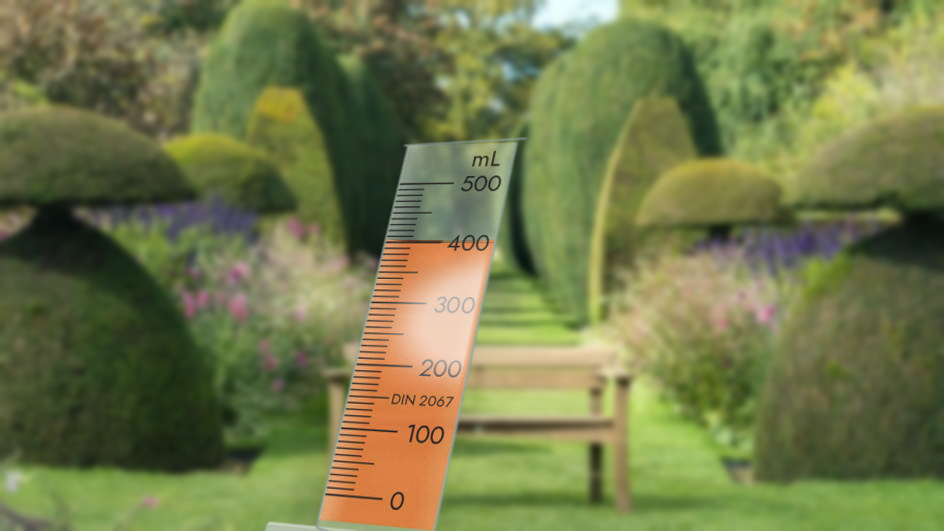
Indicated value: 400 mL
